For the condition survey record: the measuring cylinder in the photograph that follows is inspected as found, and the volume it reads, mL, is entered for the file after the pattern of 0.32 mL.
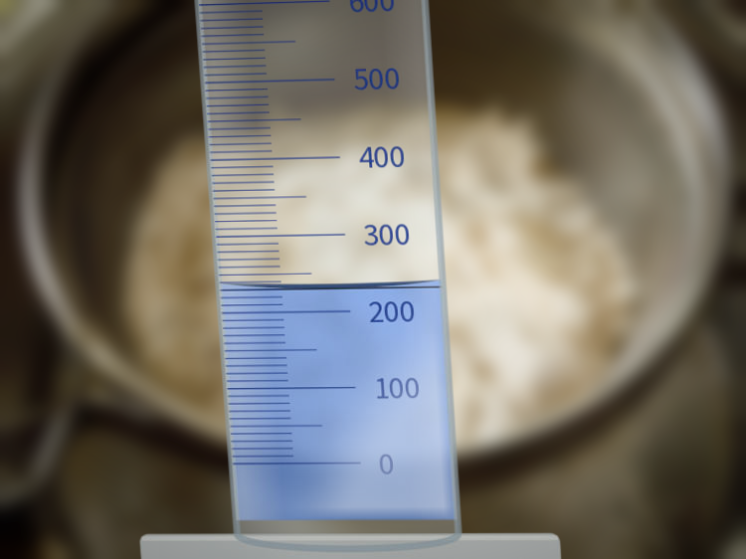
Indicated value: 230 mL
